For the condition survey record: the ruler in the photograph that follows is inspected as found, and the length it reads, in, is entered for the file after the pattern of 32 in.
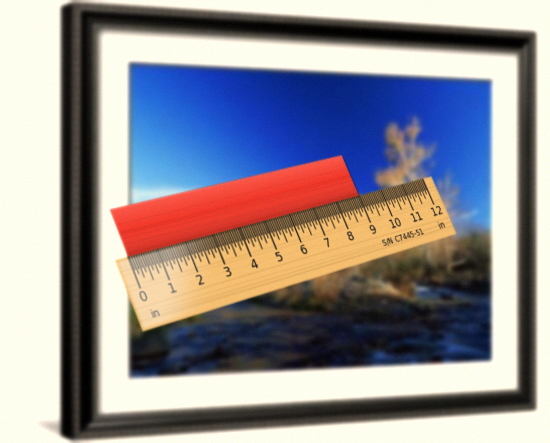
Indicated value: 9 in
